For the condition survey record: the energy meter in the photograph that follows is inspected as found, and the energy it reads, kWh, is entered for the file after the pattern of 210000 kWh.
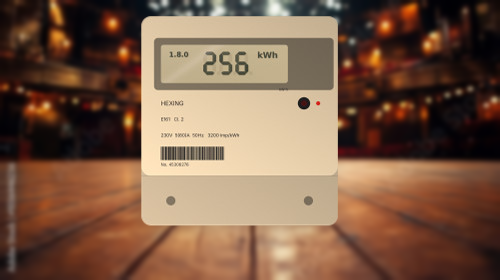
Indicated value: 256 kWh
